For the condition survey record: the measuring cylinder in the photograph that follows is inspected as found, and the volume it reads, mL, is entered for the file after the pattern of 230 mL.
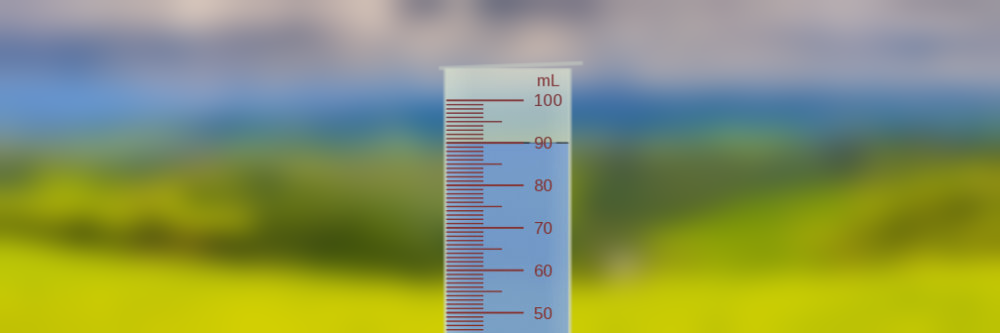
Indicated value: 90 mL
